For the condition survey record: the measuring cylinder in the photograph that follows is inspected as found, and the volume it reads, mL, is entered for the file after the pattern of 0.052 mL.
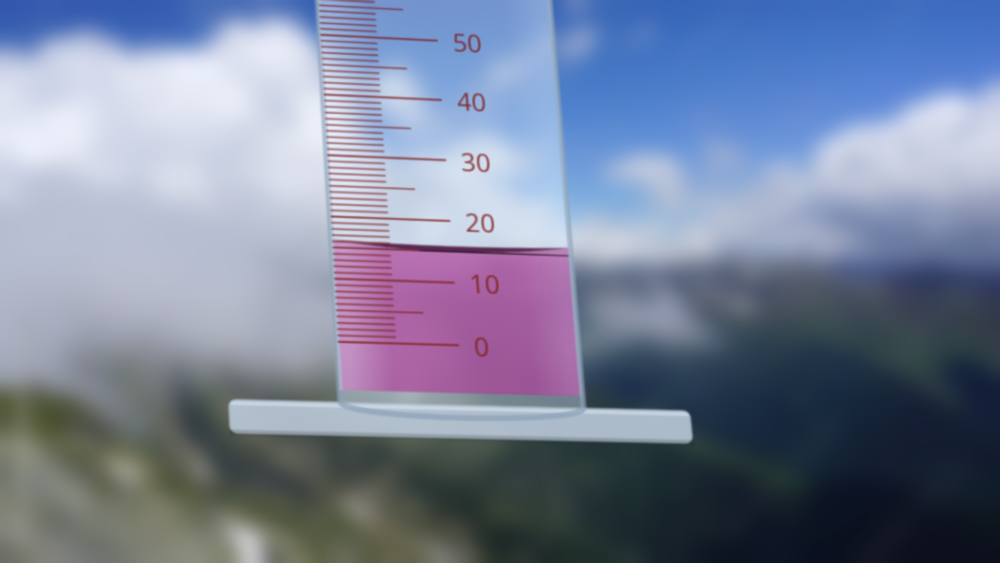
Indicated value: 15 mL
